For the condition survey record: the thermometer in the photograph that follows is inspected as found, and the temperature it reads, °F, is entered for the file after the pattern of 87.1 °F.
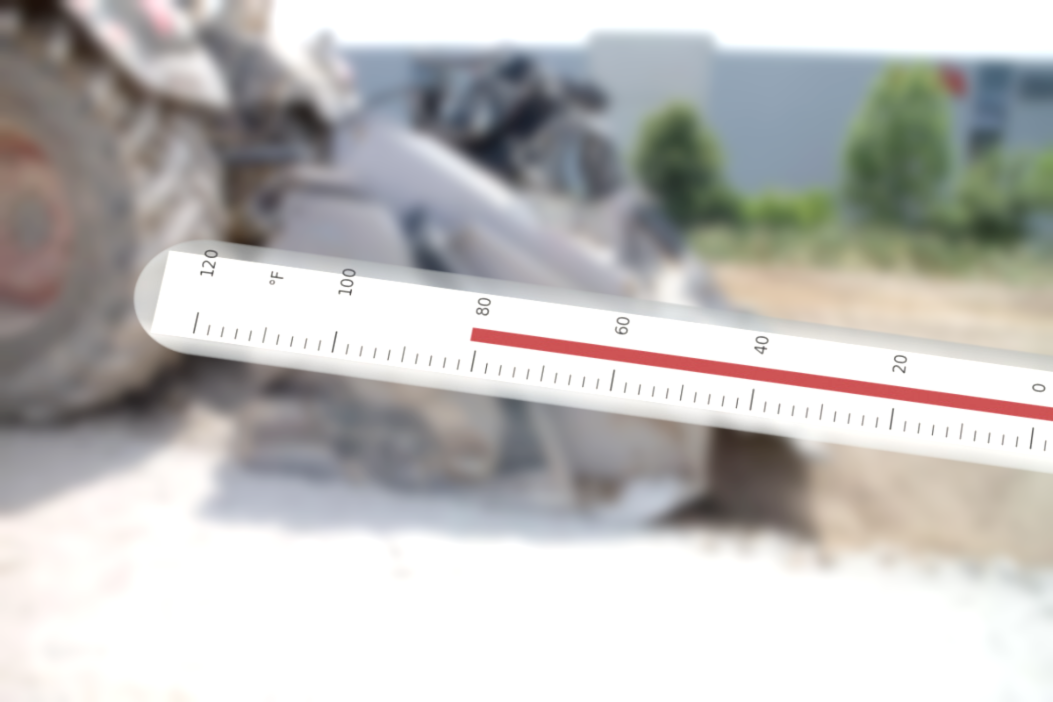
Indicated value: 81 °F
